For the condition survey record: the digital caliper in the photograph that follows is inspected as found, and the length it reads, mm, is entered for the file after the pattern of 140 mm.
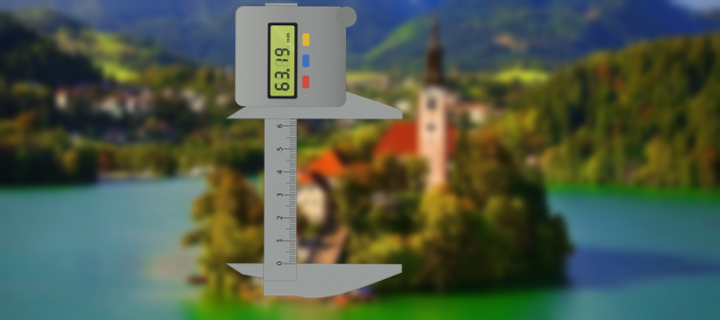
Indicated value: 63.19 mm
